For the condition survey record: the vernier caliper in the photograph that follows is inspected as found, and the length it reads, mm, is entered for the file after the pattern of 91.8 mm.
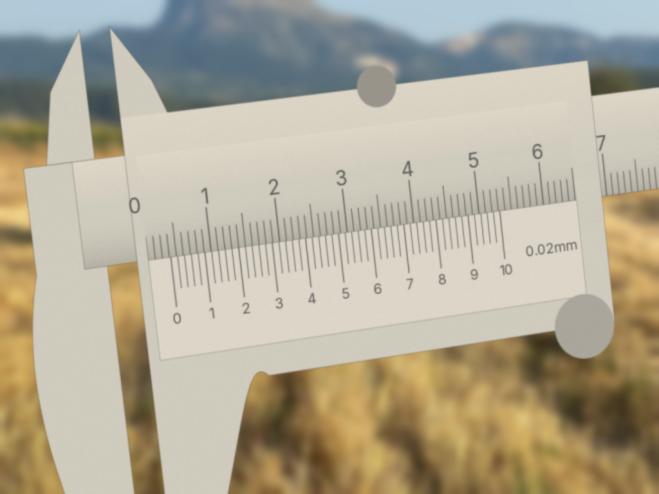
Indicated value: 4.2 mm
